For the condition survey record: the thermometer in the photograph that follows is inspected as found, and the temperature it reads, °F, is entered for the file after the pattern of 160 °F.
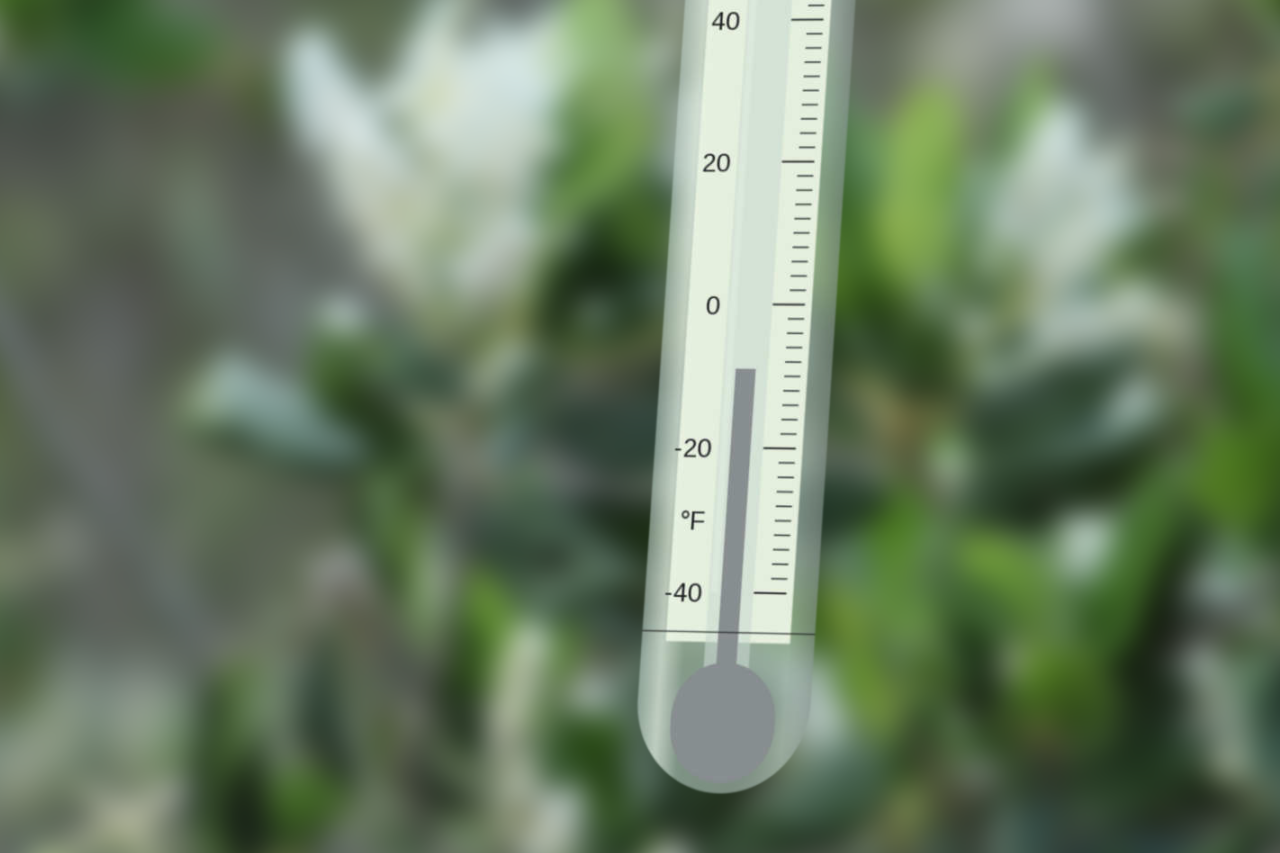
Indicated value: -9 °F
